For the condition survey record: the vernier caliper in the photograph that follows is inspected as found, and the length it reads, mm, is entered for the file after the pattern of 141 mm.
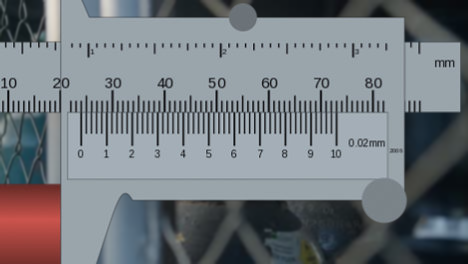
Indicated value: 24.0 mm
